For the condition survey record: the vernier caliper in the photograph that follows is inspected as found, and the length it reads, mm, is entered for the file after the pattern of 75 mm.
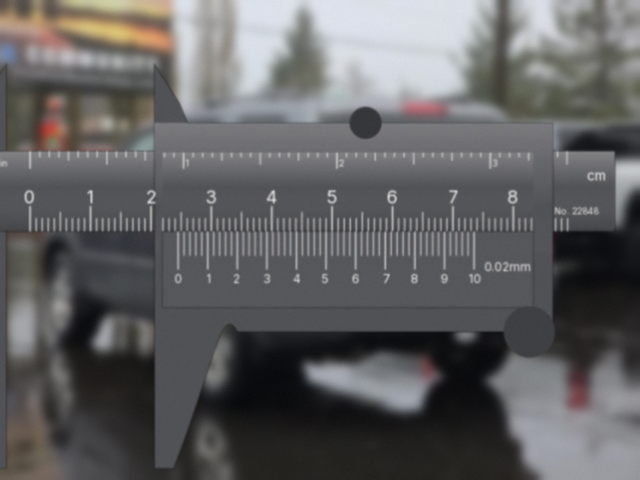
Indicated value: 24.5 mm
